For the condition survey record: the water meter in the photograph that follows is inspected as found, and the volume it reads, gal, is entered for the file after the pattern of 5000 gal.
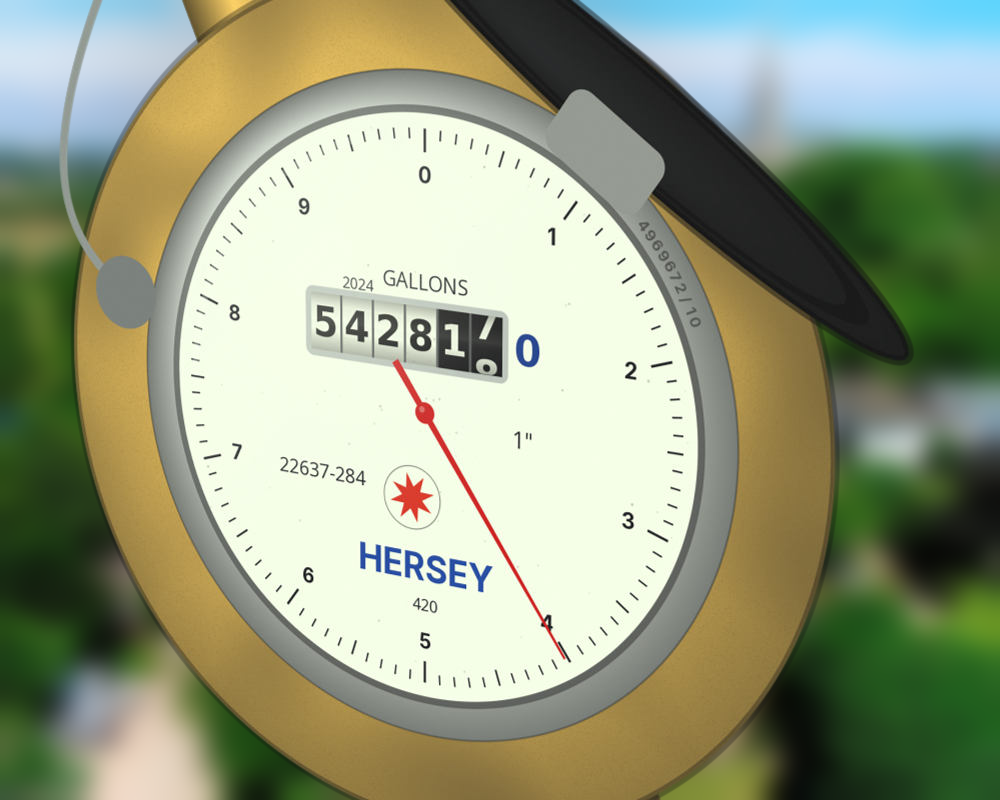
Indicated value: 5428174.0 gal
